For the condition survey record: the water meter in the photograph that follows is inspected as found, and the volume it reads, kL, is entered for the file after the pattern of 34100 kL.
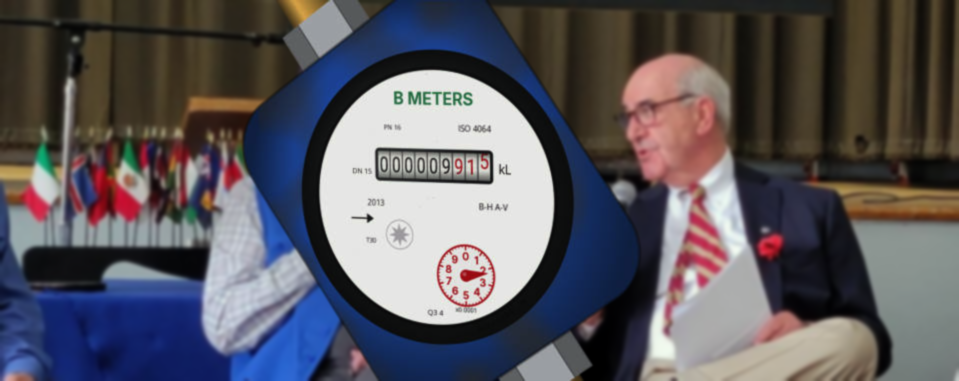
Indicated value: 9.9152 kL
